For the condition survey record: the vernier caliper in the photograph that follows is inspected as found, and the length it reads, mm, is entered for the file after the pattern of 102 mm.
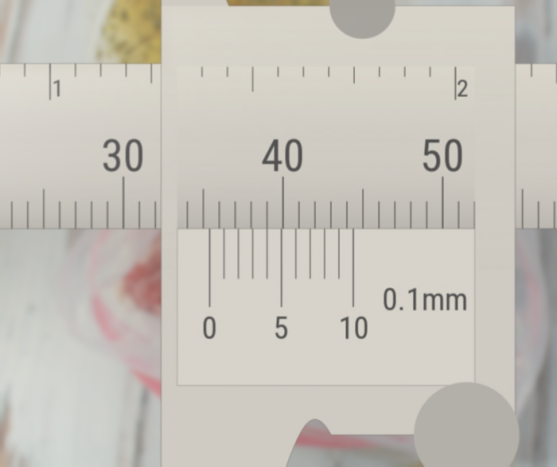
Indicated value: 35.4 mm
